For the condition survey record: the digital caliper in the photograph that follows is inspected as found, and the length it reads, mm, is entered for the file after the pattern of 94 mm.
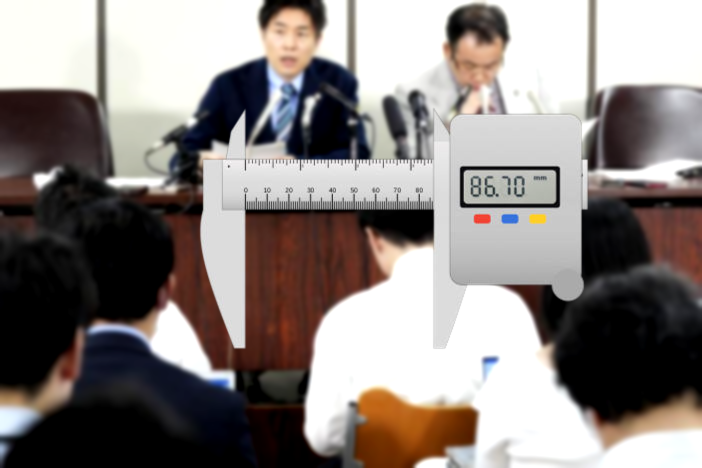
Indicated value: 86.70 mm
